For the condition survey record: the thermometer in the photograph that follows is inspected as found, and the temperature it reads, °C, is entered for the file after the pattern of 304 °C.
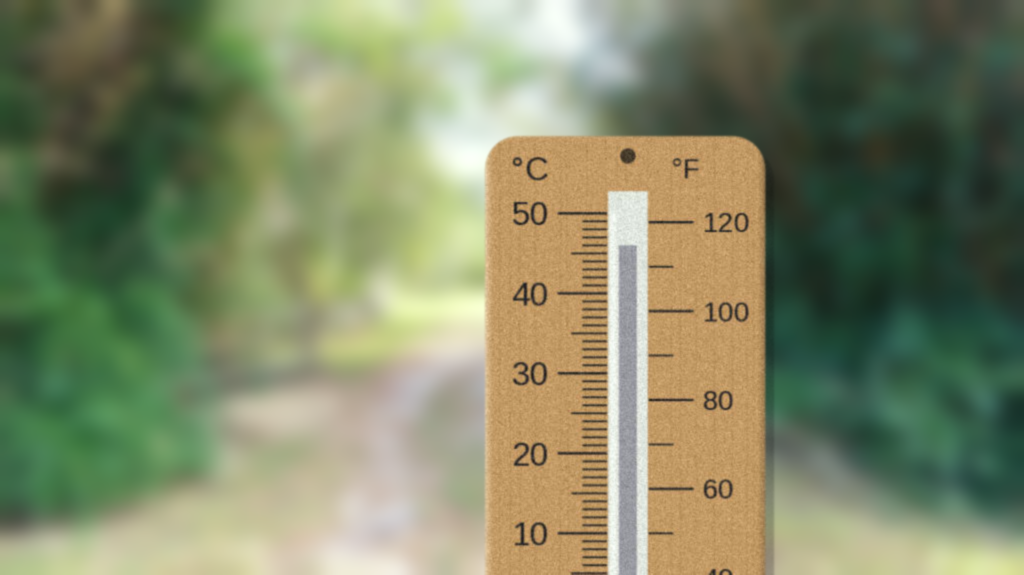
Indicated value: 46 °C
